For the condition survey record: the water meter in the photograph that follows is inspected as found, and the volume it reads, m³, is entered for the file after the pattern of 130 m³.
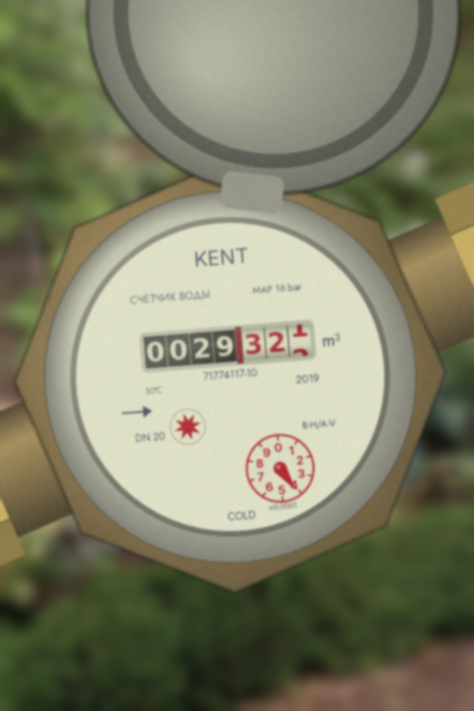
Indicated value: 29.3214 m³
